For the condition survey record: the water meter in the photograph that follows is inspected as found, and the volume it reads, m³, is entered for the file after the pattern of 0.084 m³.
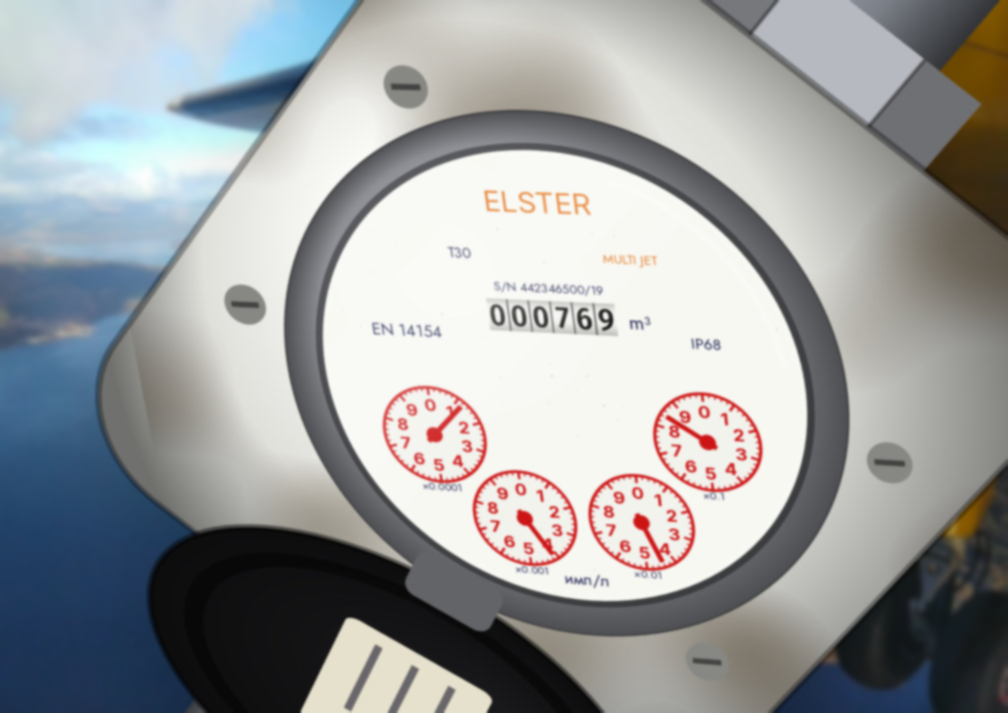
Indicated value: 769.8441 m³
